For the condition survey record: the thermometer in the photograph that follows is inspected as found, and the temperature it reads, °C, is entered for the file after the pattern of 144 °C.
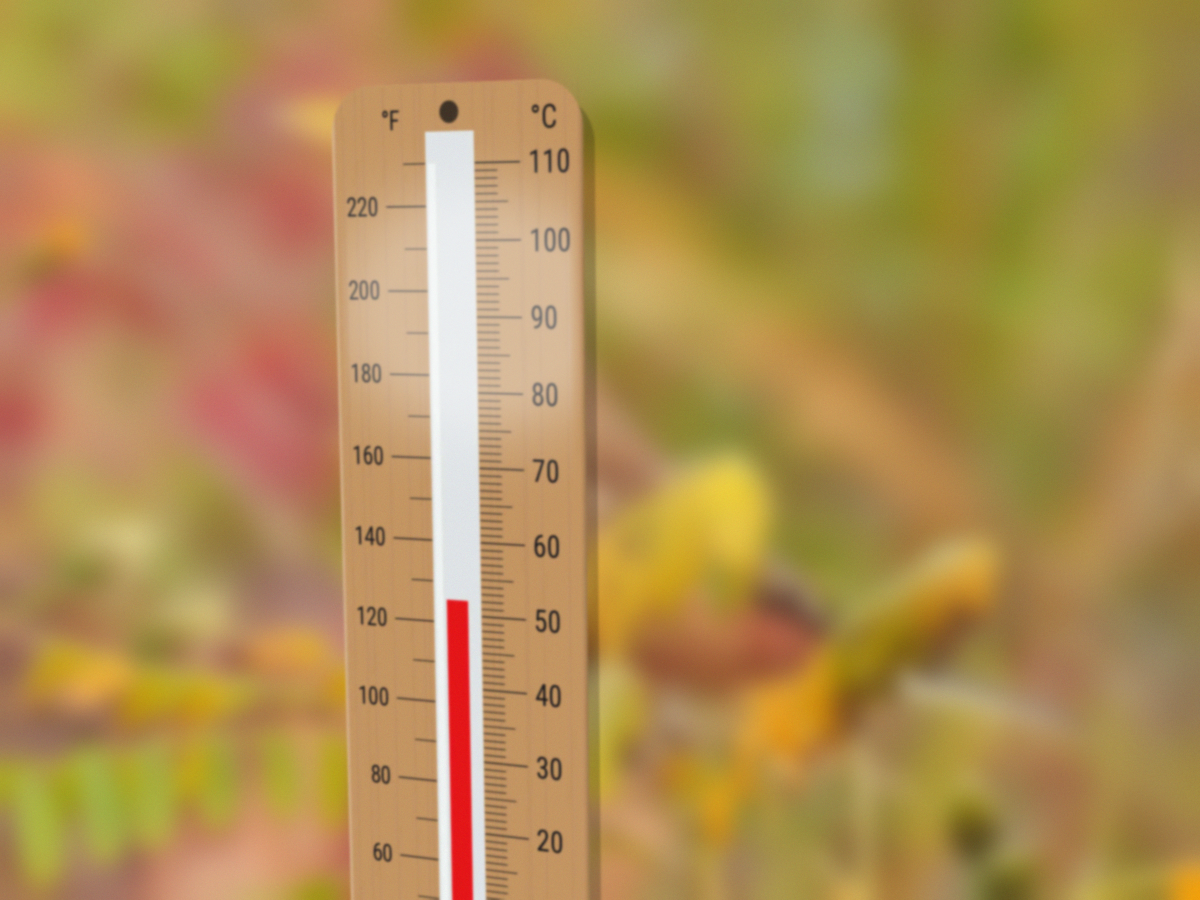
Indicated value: 52 °C
